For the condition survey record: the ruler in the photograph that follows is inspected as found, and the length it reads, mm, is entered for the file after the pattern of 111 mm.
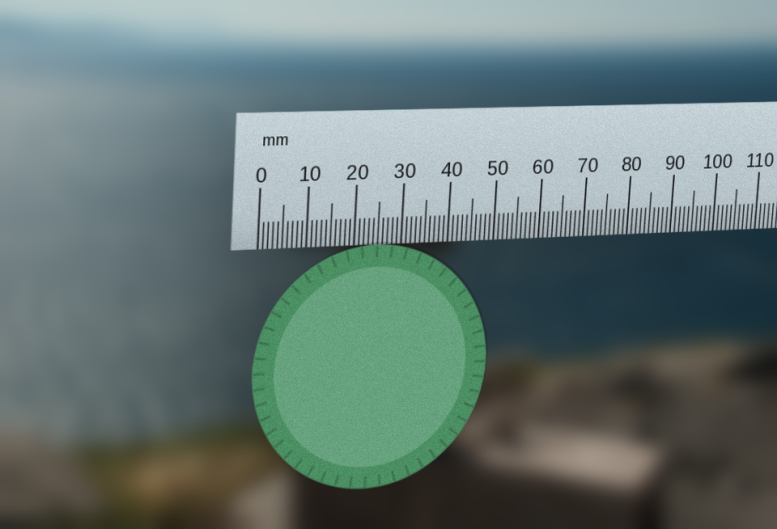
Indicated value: 50 mm
